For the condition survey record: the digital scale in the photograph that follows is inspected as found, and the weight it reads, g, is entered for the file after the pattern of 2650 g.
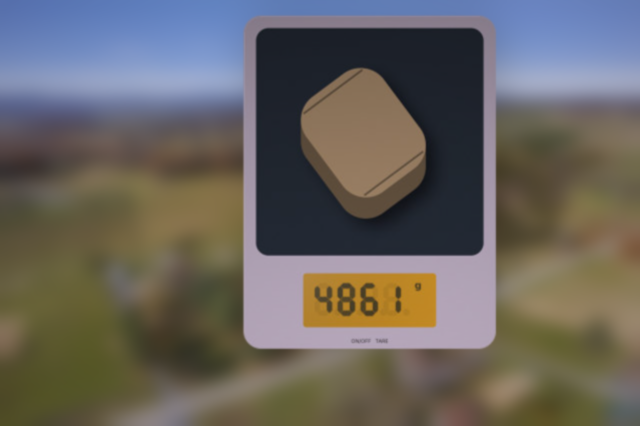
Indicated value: 4861 g
